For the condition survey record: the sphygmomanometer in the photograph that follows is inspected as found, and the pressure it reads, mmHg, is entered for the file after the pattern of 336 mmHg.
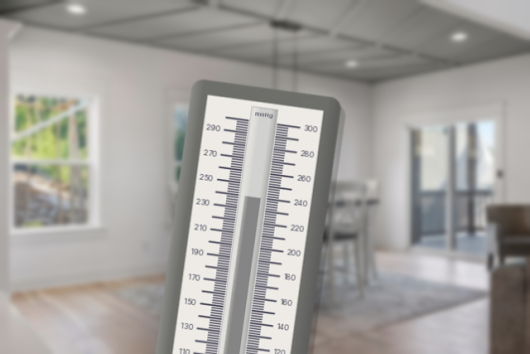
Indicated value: 240 mmHg
